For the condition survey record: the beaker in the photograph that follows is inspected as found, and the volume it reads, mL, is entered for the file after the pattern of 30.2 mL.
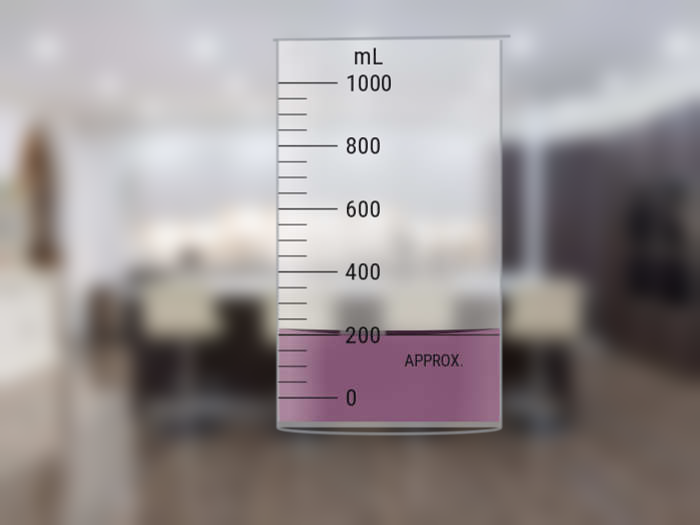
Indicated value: 200 mL
